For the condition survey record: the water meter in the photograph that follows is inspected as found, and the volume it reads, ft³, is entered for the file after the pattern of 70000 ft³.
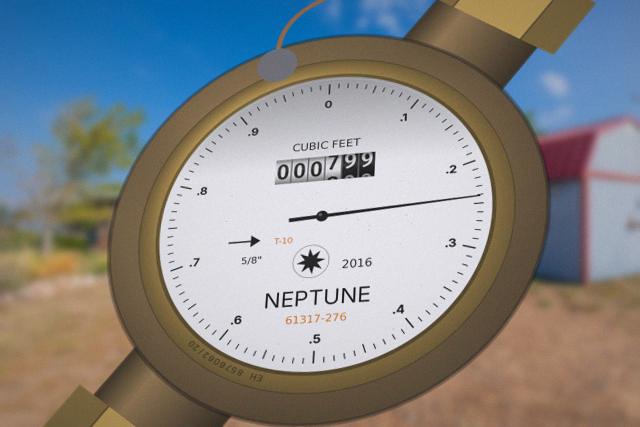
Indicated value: 799.24 ft³
